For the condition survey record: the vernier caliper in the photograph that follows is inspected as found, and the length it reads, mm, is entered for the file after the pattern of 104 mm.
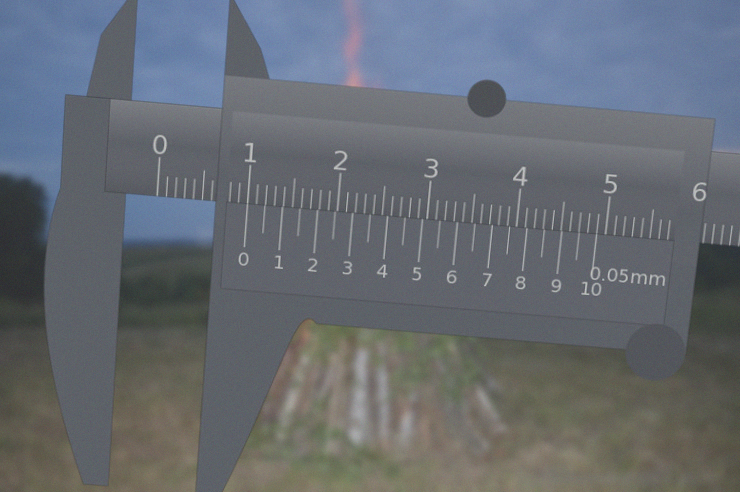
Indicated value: 10.0 mm
